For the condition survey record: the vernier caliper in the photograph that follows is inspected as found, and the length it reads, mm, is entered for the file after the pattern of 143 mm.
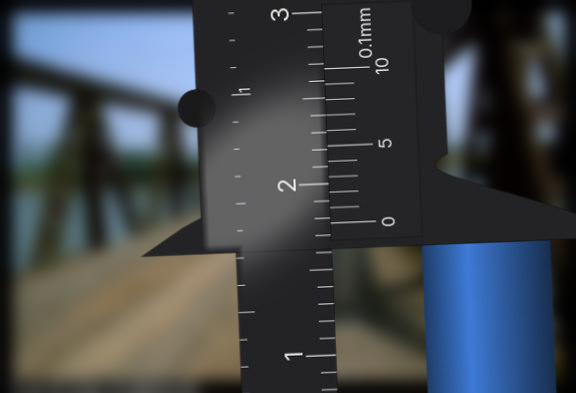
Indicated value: 17.7 mm
